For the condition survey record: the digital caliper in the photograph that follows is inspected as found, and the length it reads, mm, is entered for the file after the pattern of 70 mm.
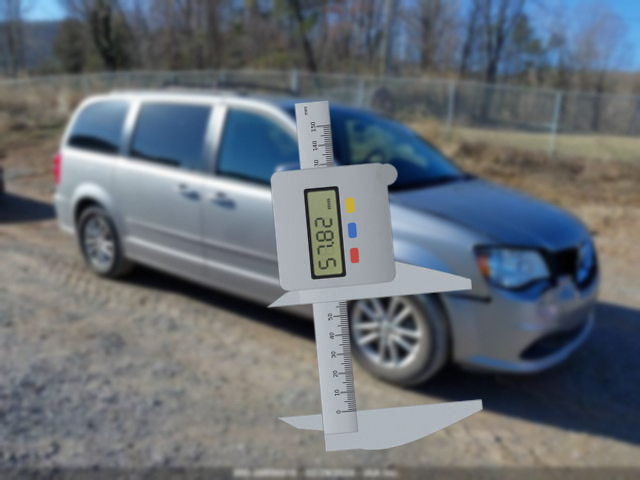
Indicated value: 57.82 mm
